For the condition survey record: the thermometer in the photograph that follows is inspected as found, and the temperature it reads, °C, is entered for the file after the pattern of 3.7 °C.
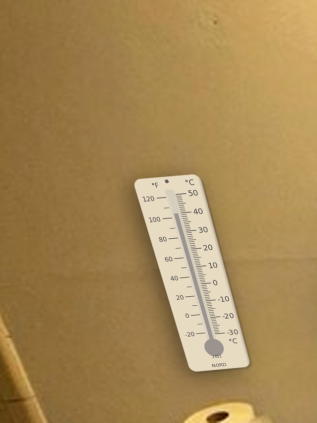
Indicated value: 40 °C
